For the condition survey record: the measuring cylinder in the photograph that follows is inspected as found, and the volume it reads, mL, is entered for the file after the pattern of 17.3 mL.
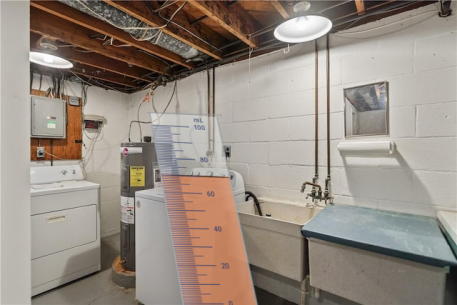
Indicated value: 70 mL
